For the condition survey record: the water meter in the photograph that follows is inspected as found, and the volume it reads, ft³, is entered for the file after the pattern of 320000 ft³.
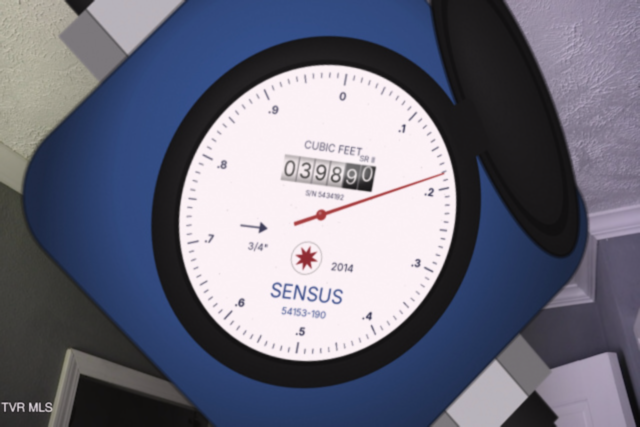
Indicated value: 39890.18 ft³
